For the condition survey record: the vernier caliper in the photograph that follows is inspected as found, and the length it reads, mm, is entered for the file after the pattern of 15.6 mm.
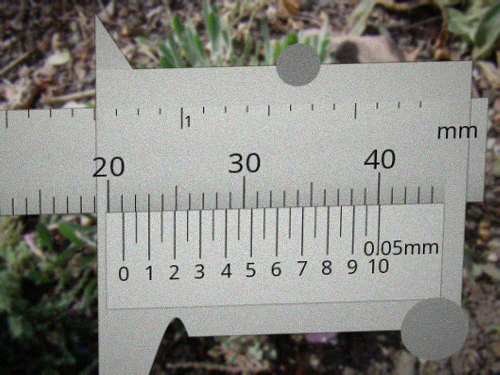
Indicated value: 21.1 mm
